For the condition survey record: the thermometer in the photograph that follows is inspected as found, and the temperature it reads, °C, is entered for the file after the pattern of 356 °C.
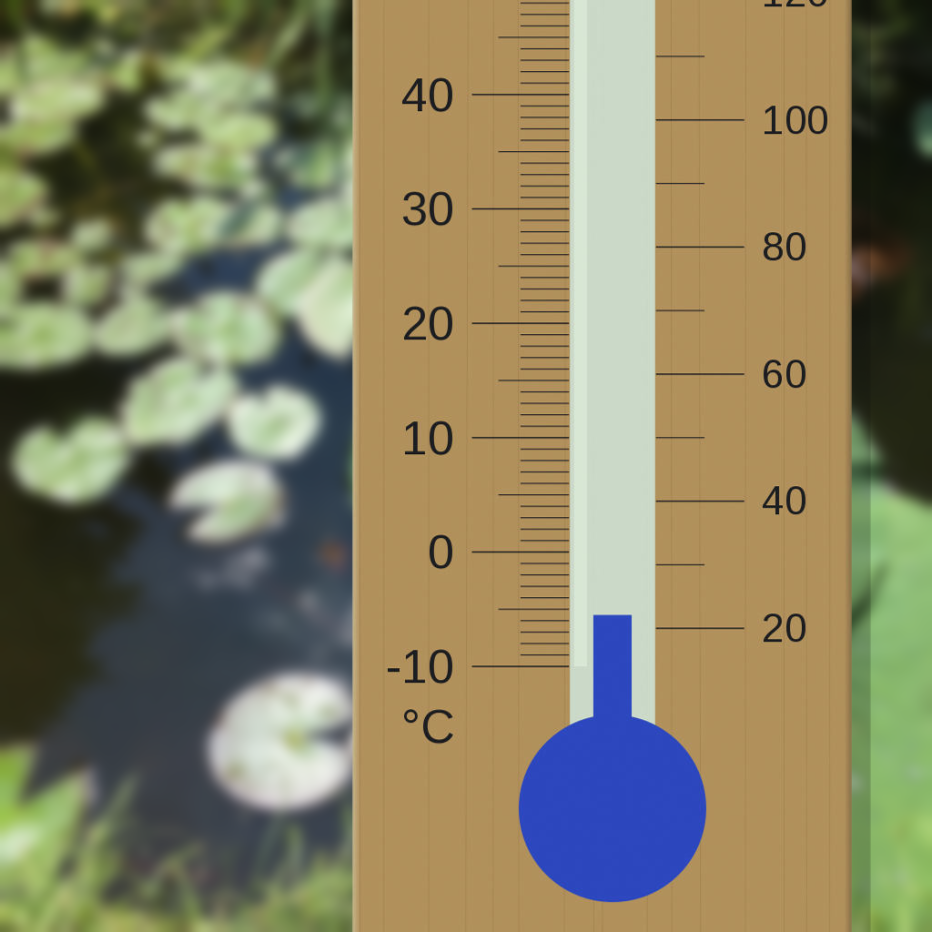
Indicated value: -5.5 °C
